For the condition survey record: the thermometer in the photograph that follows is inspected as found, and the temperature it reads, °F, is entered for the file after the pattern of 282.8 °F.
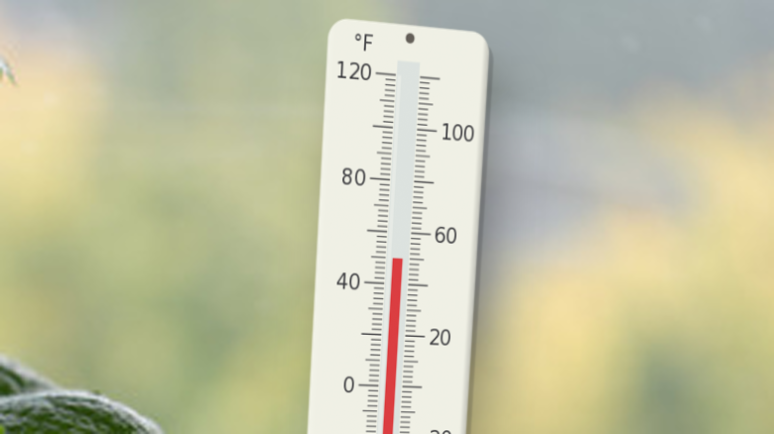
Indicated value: 50 °F
